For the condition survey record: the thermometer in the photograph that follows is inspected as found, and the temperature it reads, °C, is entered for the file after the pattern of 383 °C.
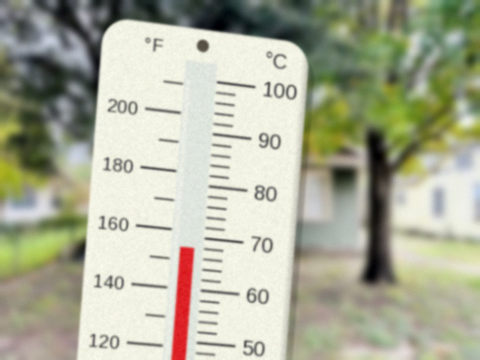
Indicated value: 68 °C
